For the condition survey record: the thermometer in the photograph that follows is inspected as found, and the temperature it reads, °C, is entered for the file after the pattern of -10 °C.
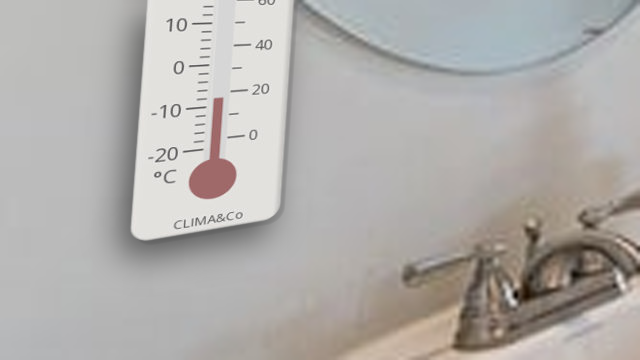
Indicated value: -8 °C
